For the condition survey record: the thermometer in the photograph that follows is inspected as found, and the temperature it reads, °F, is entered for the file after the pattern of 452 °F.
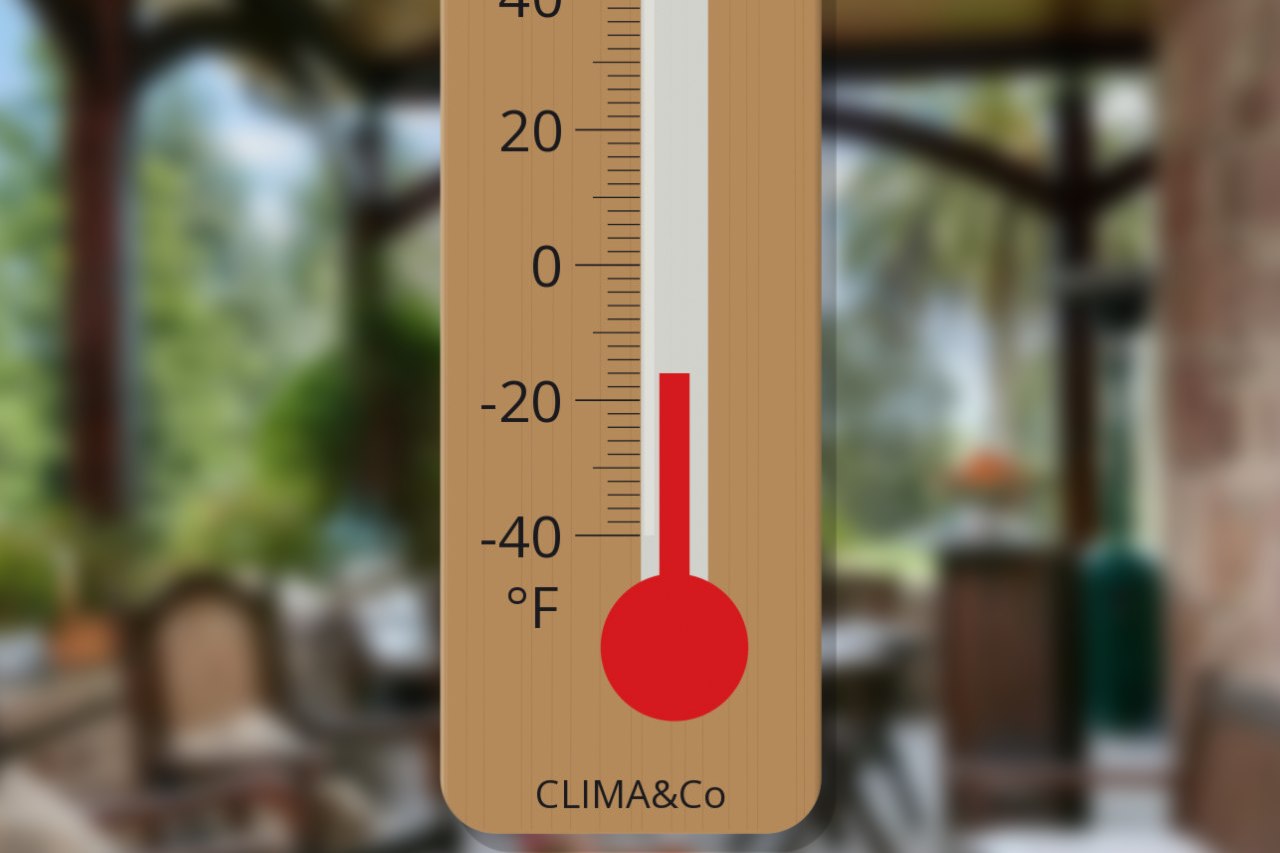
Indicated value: -16 °F
